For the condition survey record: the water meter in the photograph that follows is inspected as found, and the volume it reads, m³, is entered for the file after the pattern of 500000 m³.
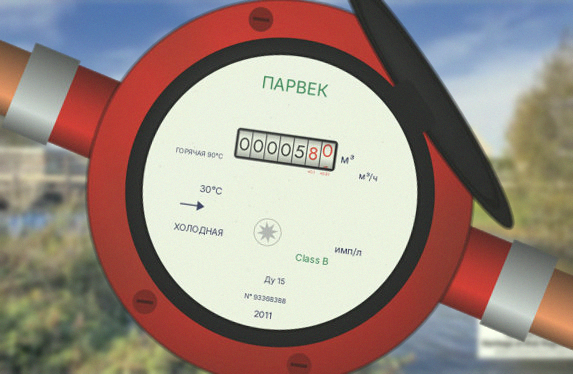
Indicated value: 5.80 m³
